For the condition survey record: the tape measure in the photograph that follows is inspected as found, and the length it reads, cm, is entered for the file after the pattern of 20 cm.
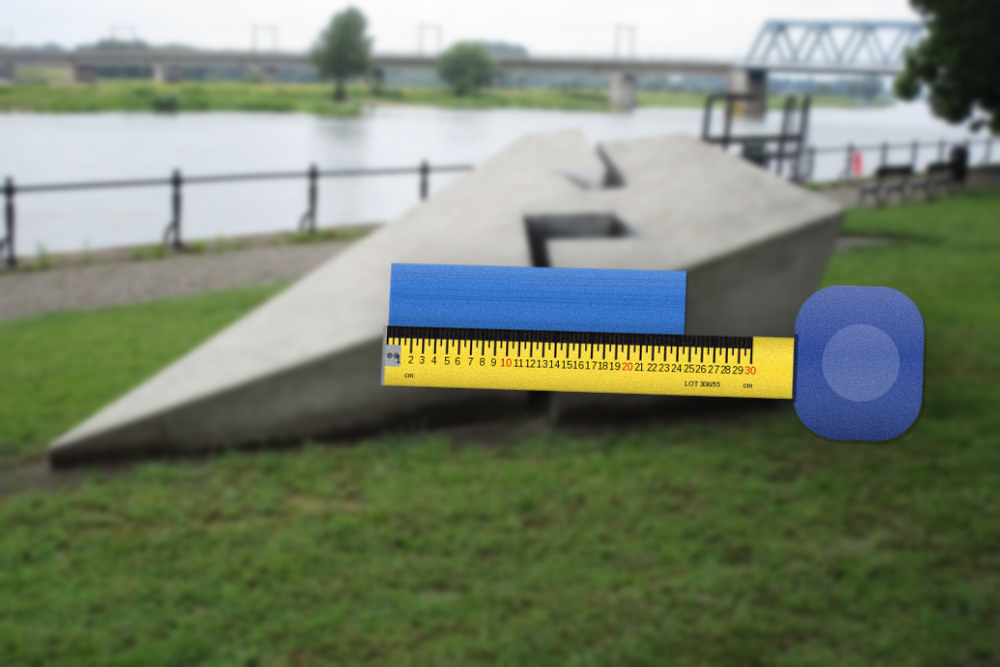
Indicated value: 24.5 cm
